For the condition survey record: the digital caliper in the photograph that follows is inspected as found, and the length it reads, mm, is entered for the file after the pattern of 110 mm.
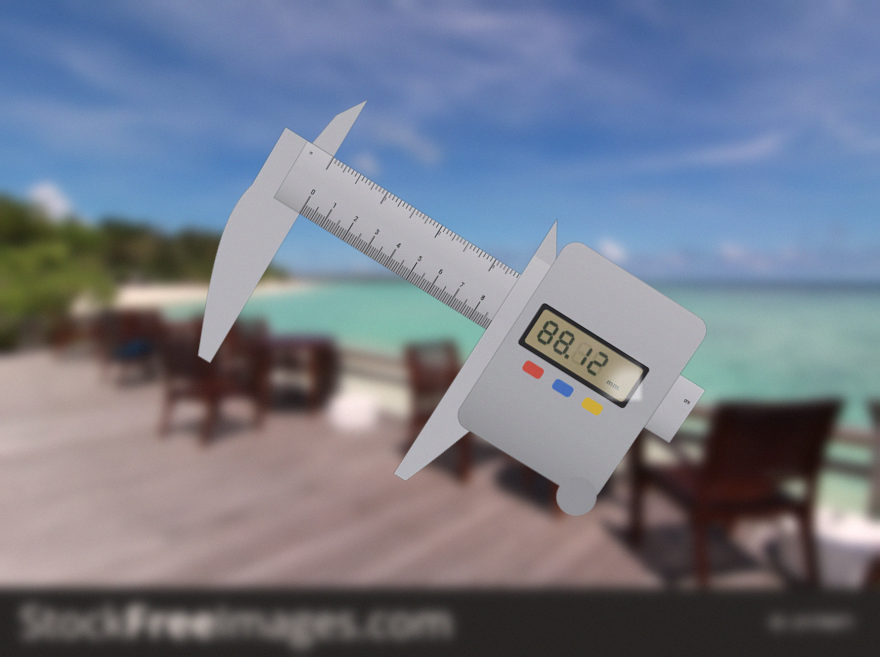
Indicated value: 88.12 mm
